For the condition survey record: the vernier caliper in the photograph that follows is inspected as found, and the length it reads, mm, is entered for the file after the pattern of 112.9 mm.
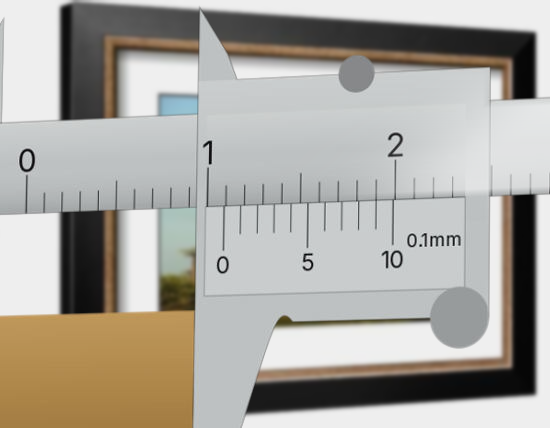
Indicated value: 10.9 mm
